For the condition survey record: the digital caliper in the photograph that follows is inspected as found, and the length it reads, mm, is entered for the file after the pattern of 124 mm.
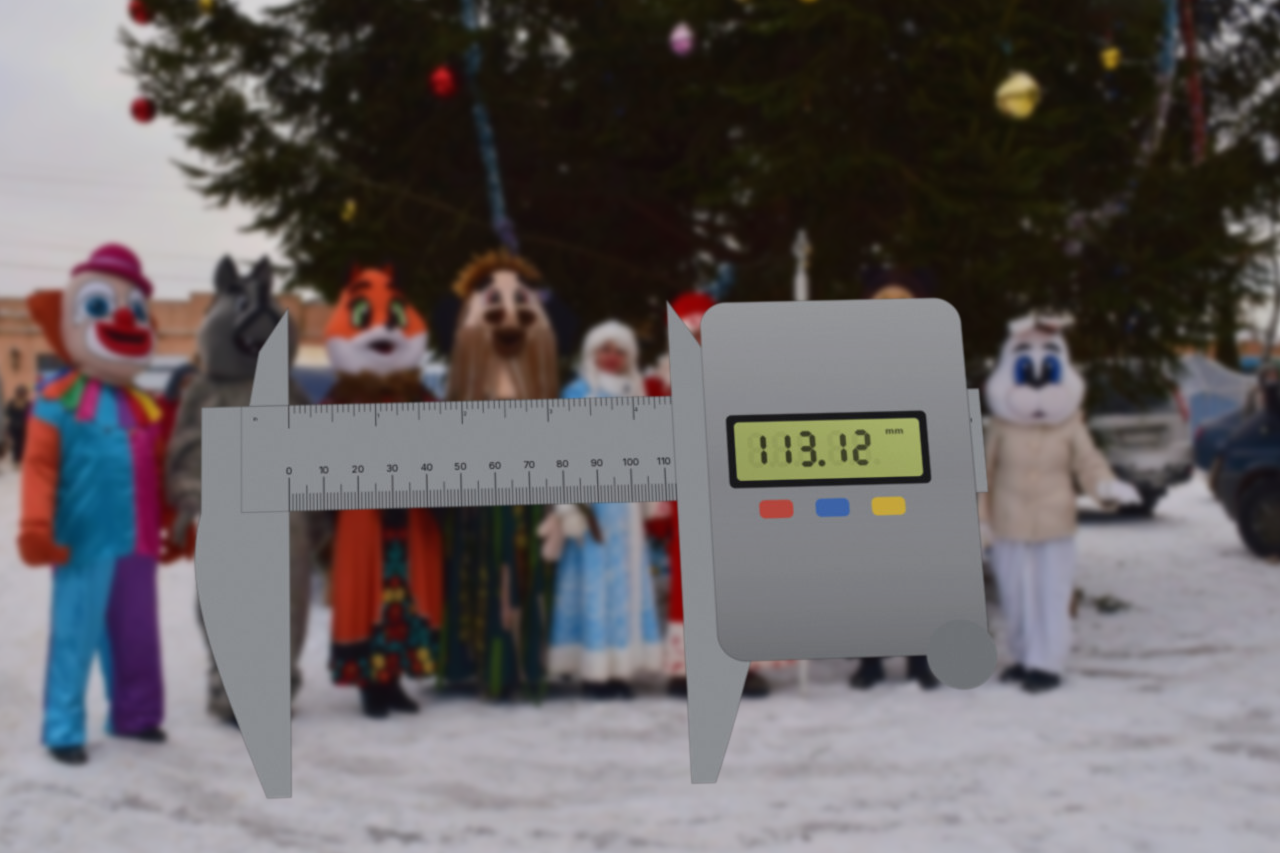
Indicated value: 113.12 mm
